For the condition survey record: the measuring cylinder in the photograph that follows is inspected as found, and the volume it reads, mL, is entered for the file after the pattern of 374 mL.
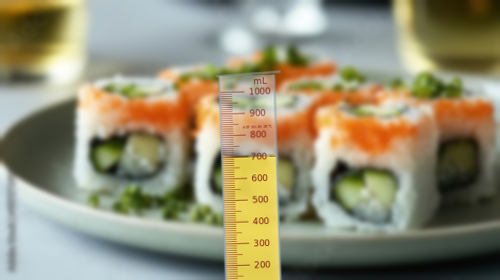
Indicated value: 700 mL
